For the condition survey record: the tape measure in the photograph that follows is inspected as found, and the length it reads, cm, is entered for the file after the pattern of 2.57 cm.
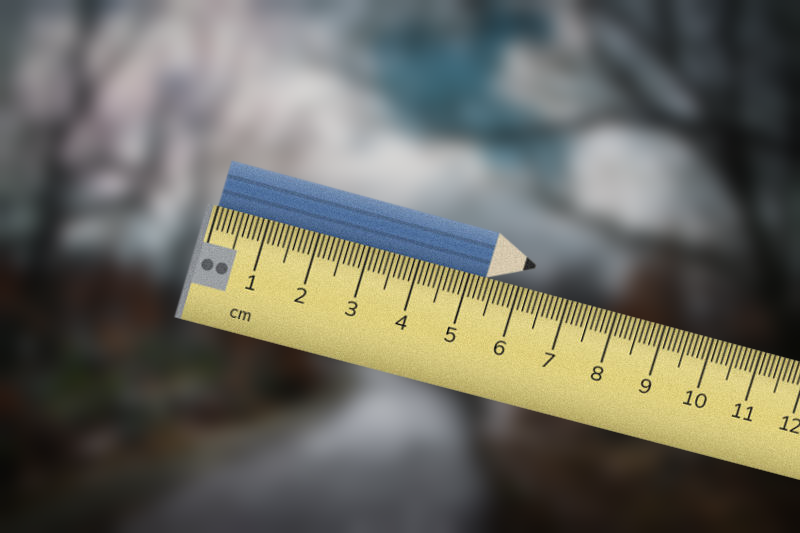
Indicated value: 6.2 cm
